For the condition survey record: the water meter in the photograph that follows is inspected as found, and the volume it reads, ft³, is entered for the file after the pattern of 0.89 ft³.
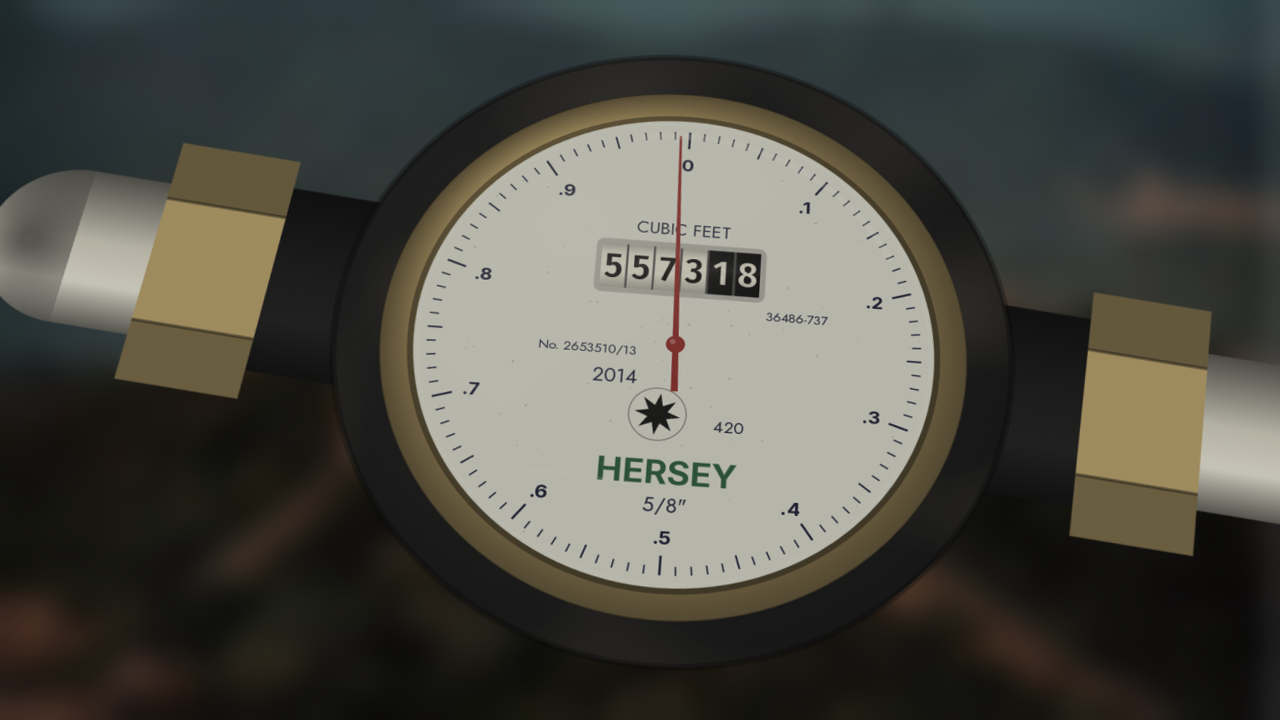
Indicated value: 557317.99 ft³
